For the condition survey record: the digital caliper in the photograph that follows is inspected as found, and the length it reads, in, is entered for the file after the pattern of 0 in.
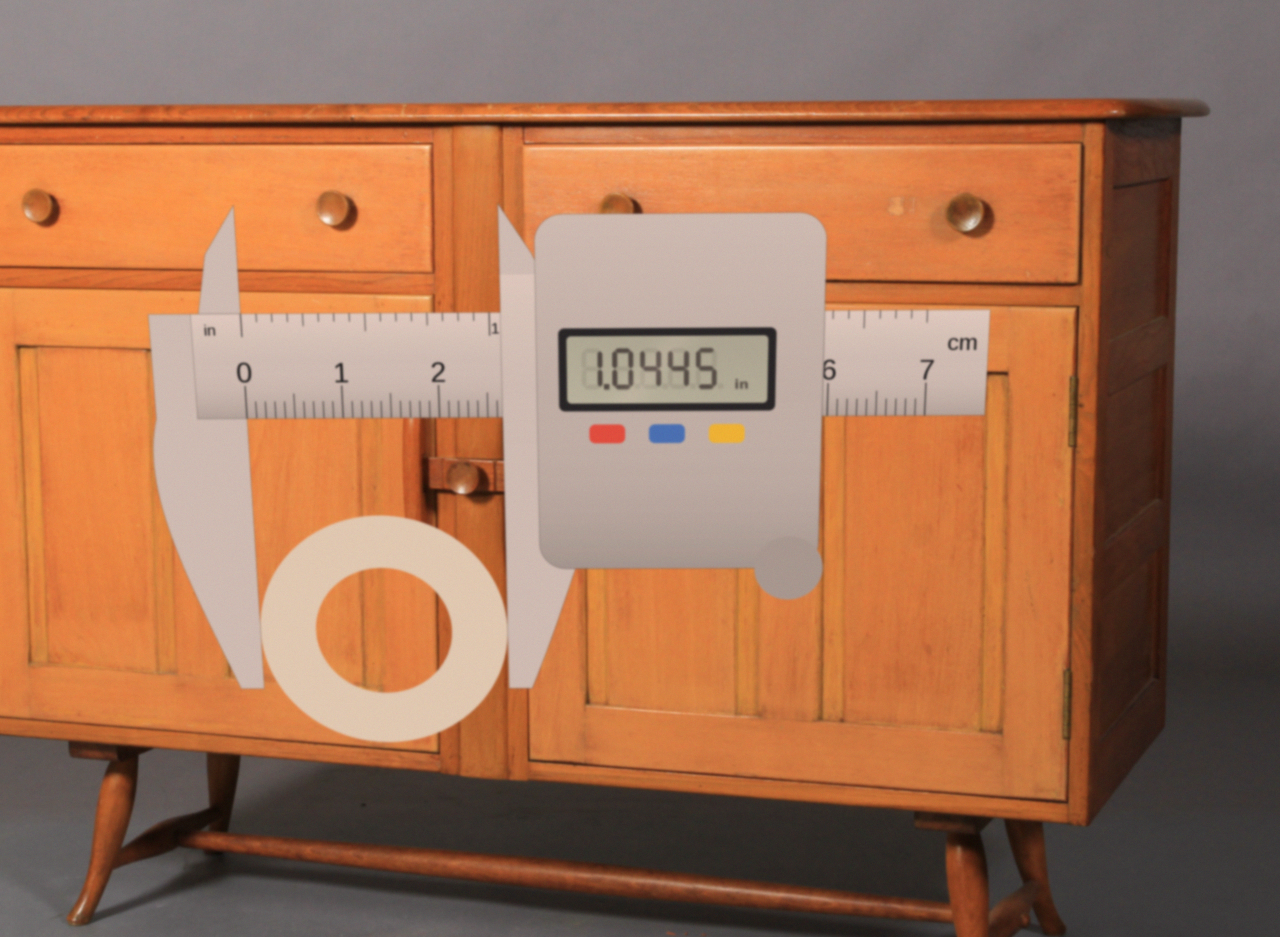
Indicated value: 1.0445 in
